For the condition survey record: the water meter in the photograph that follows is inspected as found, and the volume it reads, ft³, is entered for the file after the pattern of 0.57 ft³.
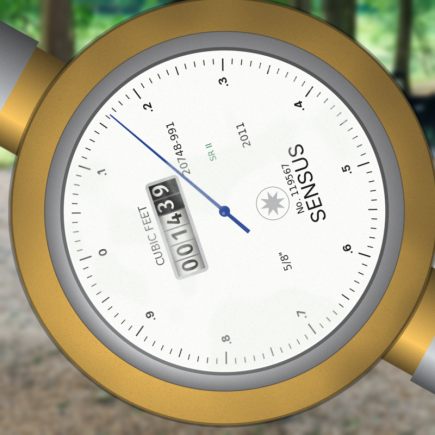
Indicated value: 1439.16 ft³
